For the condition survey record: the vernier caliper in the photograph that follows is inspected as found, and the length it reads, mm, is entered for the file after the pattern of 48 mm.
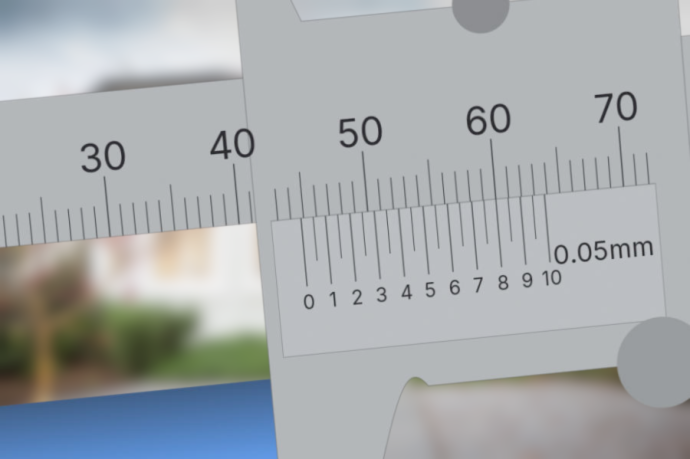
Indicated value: 44.8 mm
